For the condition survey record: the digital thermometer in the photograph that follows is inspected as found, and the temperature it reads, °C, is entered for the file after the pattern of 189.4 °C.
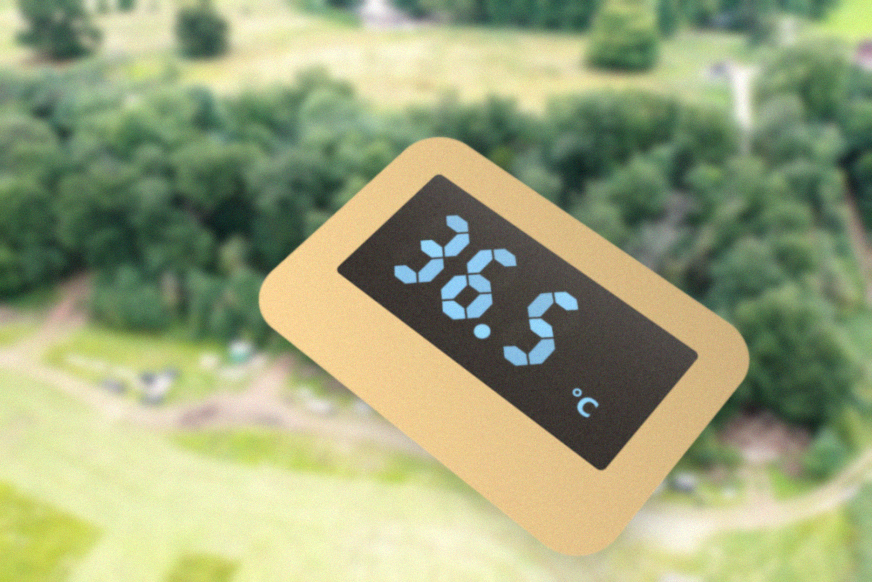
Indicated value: 36.5 °C
